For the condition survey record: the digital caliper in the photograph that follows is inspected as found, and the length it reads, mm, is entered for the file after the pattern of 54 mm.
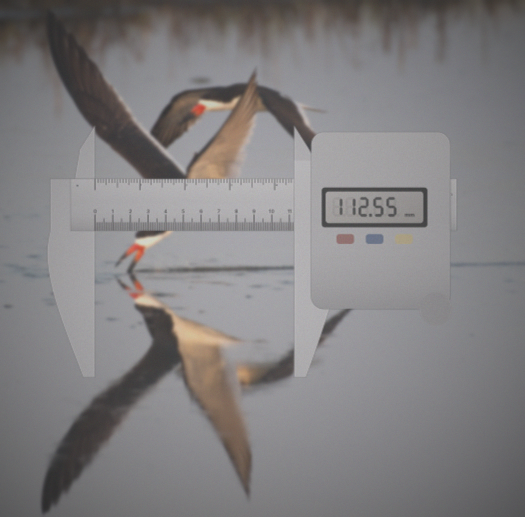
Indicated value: 112.55 mm
